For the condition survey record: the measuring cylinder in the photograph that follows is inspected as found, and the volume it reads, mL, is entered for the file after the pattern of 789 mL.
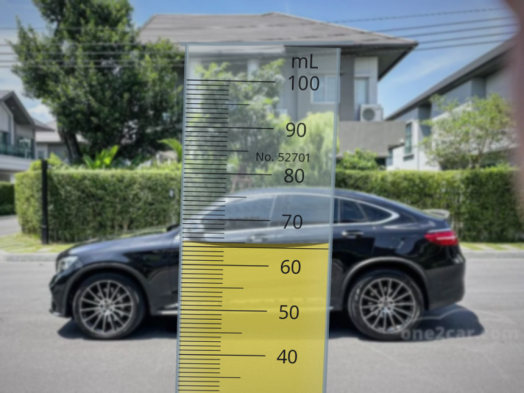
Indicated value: 64 mL
